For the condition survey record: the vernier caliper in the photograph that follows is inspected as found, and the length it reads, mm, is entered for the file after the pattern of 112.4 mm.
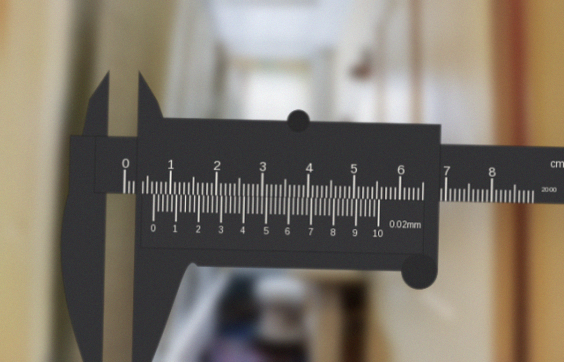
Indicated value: 6.5 mm
